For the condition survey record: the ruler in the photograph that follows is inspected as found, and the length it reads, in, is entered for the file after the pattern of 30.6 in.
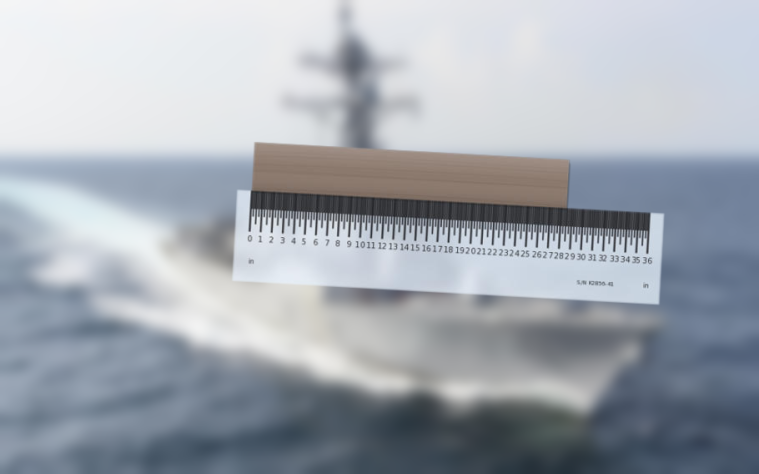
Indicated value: 28.5 in
